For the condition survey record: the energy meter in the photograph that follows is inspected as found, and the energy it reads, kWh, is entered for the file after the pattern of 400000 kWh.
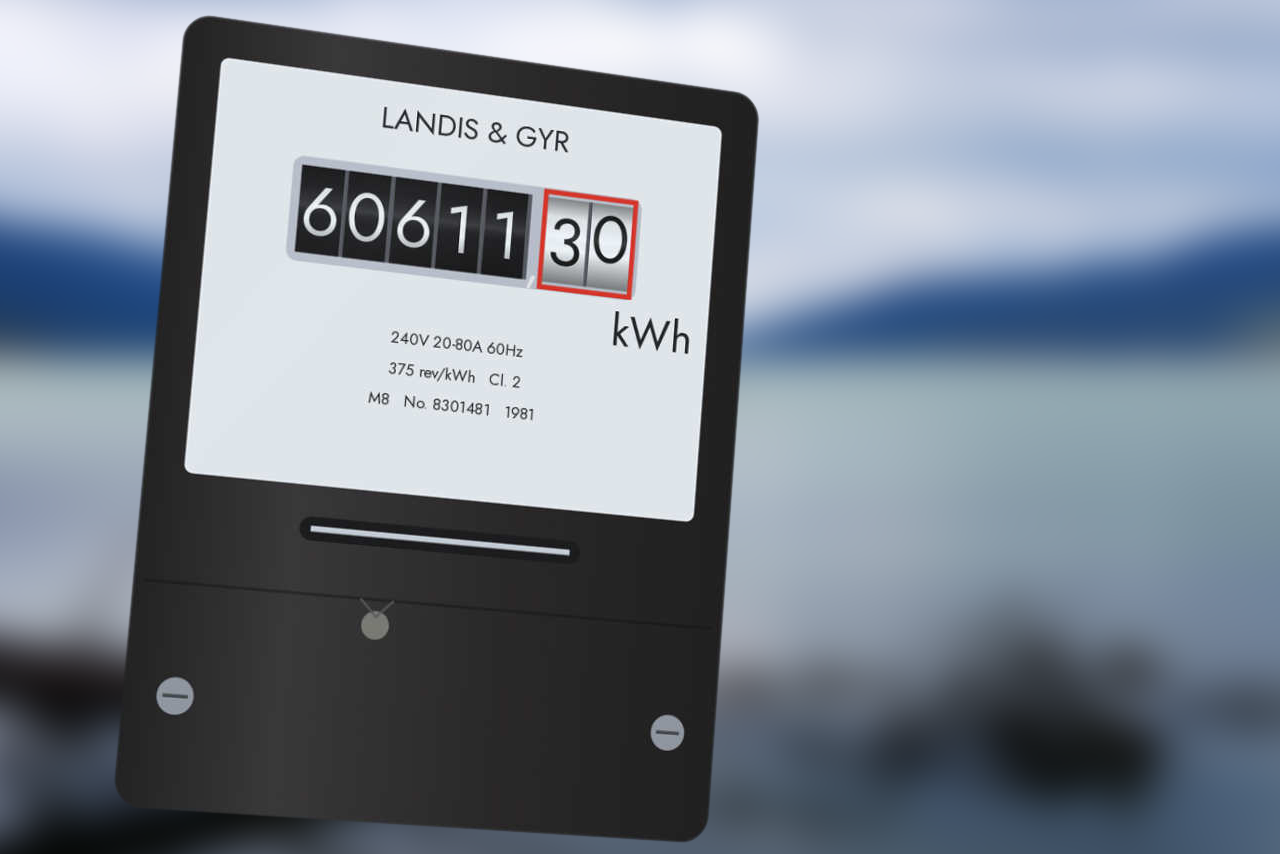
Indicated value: 60611.30 kWh
